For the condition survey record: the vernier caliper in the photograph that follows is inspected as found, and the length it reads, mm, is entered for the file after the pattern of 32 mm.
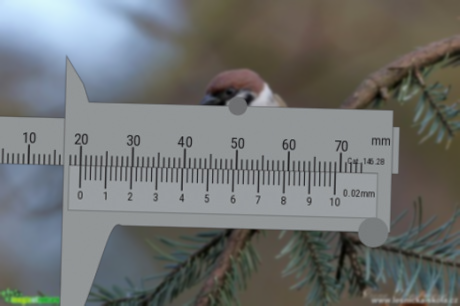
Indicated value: 20.0 mm
